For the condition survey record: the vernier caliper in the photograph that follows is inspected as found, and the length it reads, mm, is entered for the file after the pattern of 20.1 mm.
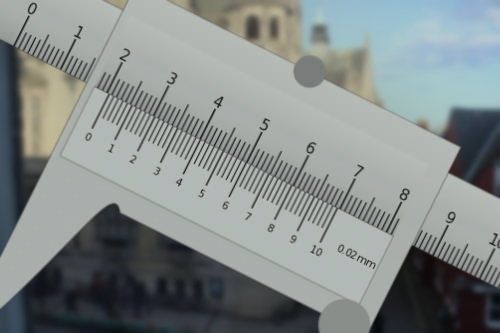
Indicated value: 20.5 mm
